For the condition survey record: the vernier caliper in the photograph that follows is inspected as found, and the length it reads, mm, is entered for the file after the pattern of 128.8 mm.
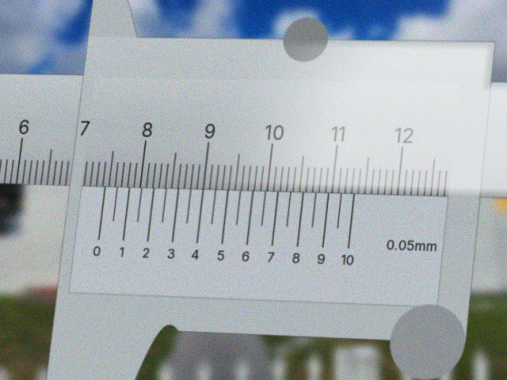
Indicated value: 74.4 mm
